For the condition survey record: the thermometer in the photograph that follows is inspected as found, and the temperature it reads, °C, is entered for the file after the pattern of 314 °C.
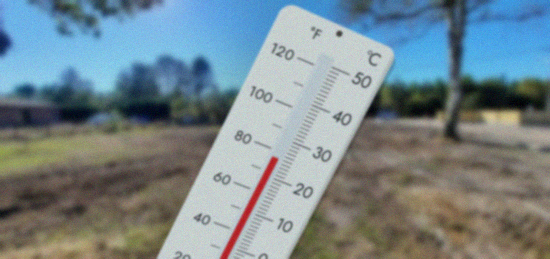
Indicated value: 25 °C
